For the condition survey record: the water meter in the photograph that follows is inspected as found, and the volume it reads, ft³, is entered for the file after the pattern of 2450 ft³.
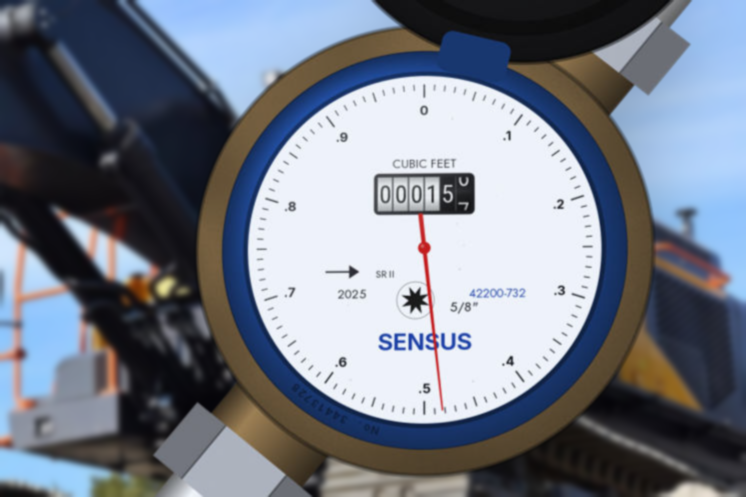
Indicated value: 156.48 ft³
